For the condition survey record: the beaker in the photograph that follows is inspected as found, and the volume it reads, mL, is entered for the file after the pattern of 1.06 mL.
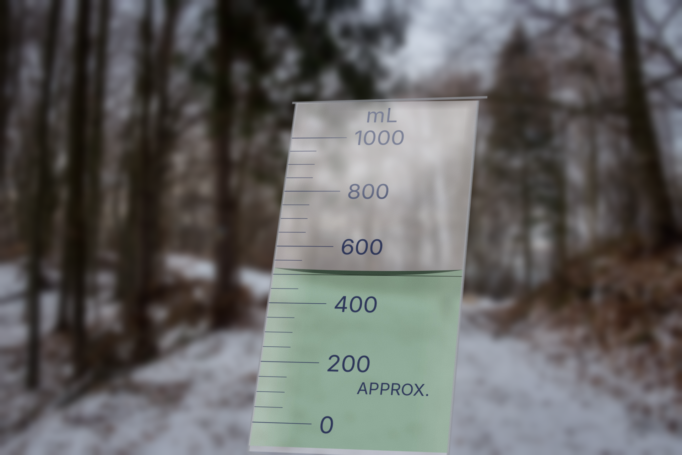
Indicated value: 500 mL
